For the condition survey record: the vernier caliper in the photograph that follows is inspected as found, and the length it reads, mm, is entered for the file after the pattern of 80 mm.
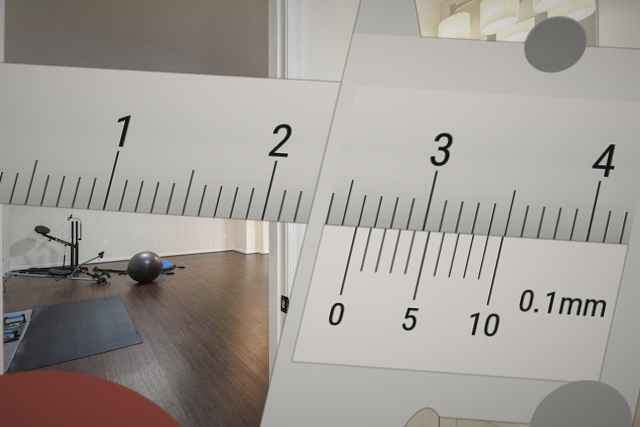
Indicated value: 25.9 mm
